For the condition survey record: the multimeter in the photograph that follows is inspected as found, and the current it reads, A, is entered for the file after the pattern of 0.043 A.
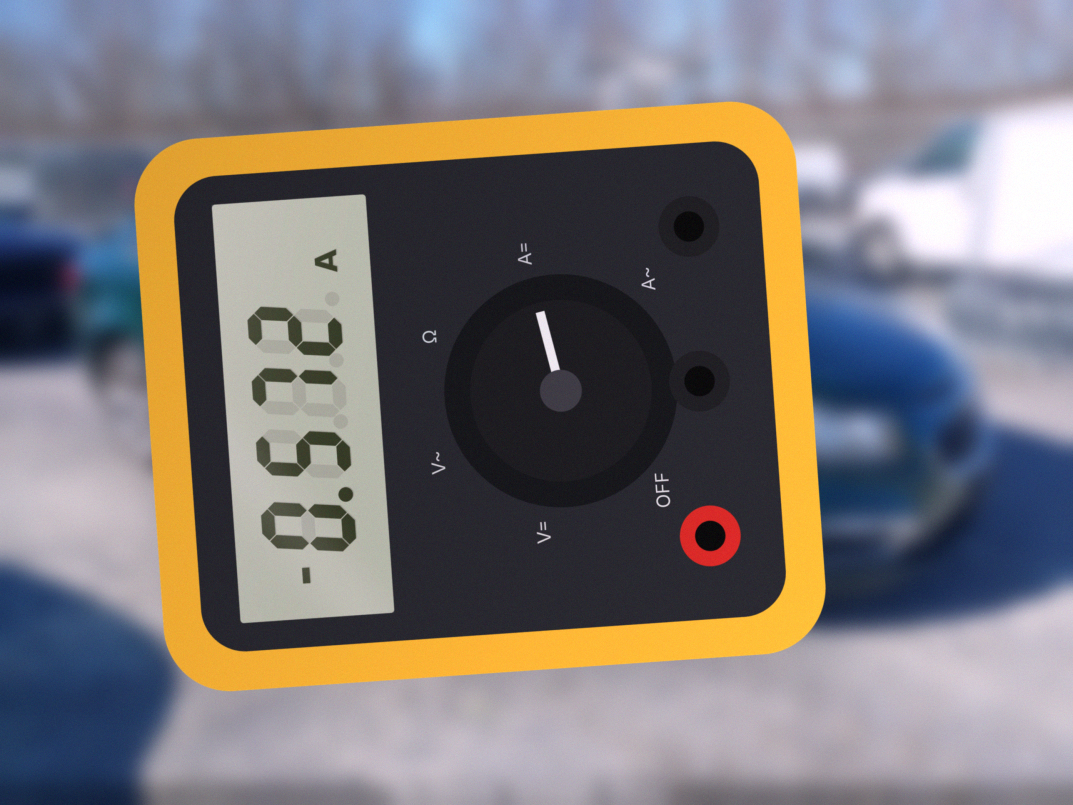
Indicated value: -0.572 A
